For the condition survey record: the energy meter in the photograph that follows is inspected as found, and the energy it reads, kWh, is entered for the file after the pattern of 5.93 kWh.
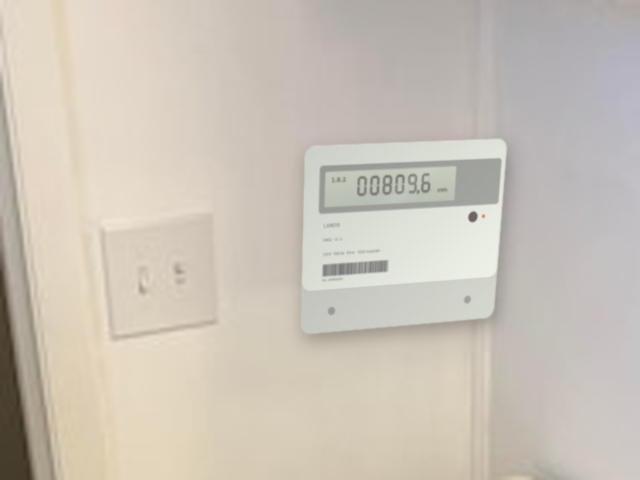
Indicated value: 809.6 kWh
